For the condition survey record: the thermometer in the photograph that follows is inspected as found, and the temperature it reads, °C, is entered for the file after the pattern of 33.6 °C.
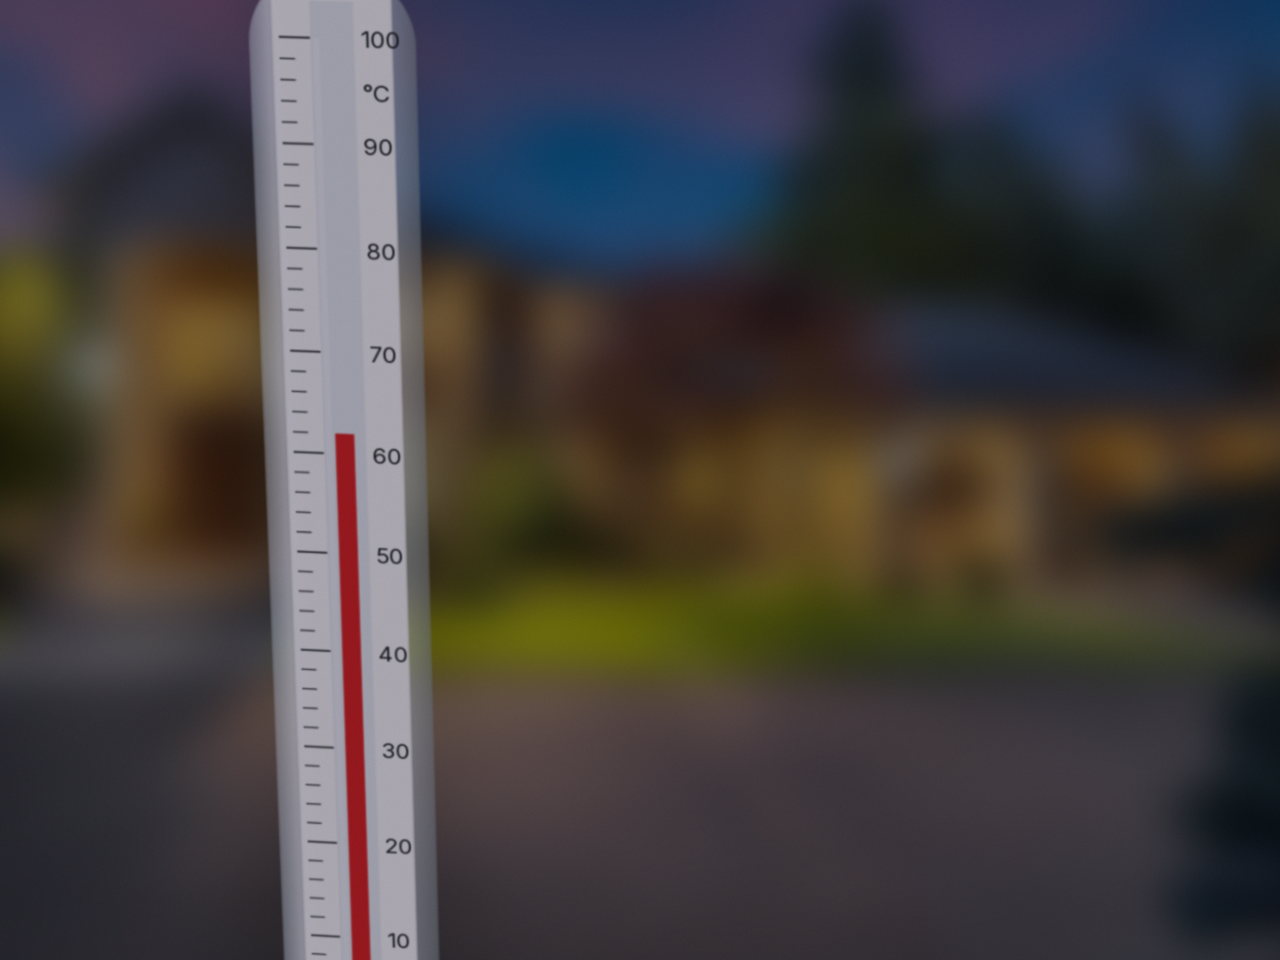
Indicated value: 62 °C
